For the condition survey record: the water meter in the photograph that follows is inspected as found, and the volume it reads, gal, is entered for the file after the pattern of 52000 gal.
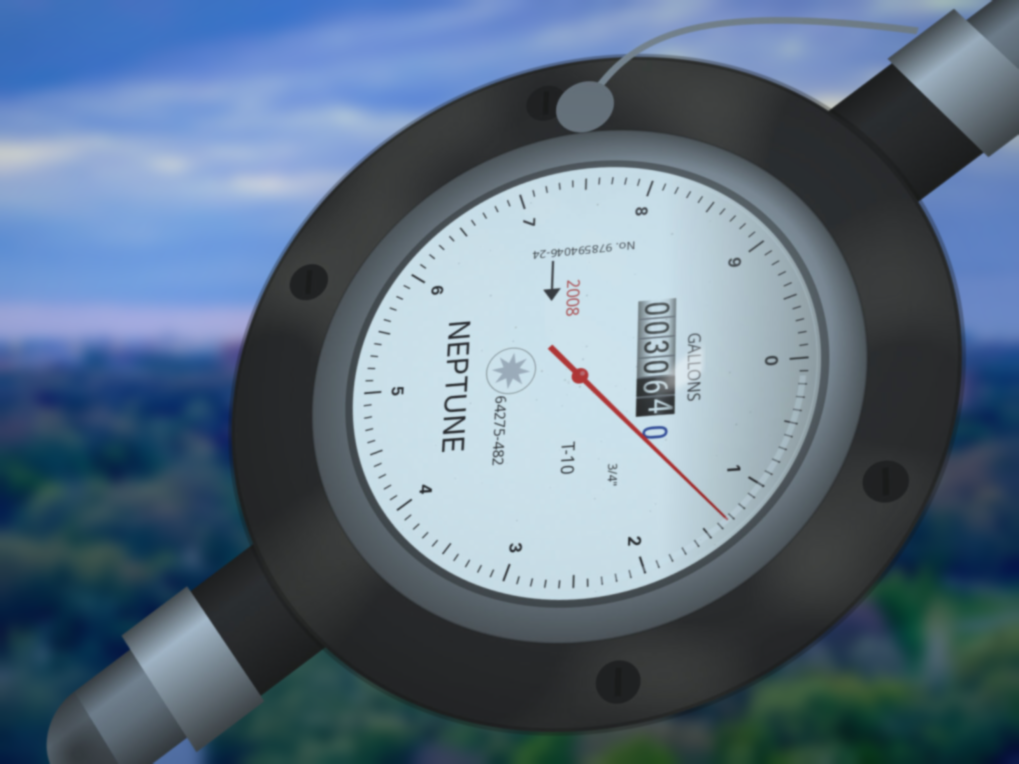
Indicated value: 30641.3 gal
